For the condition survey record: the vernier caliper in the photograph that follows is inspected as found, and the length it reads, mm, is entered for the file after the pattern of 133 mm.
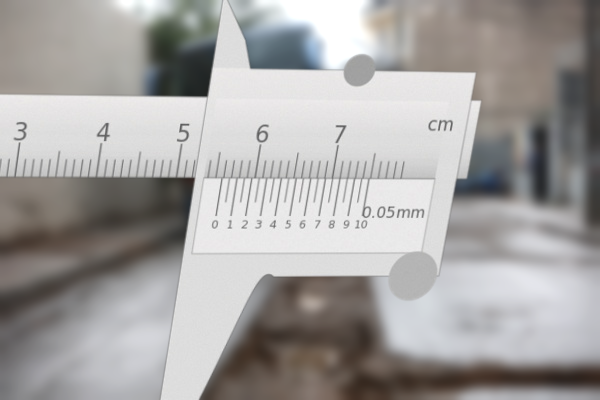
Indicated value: 55.8 mm
